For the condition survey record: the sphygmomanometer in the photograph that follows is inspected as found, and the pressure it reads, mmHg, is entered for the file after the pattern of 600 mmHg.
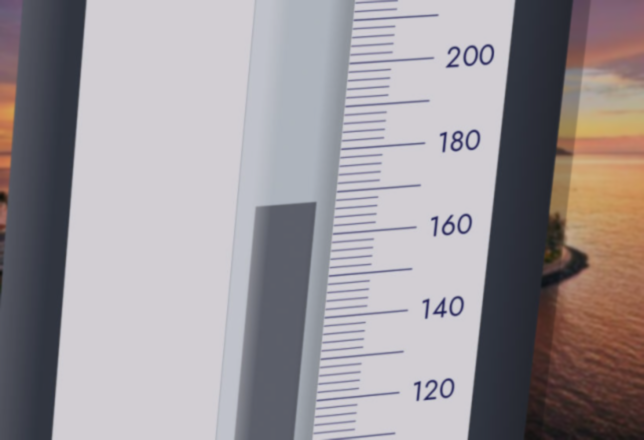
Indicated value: 168 mmHg
